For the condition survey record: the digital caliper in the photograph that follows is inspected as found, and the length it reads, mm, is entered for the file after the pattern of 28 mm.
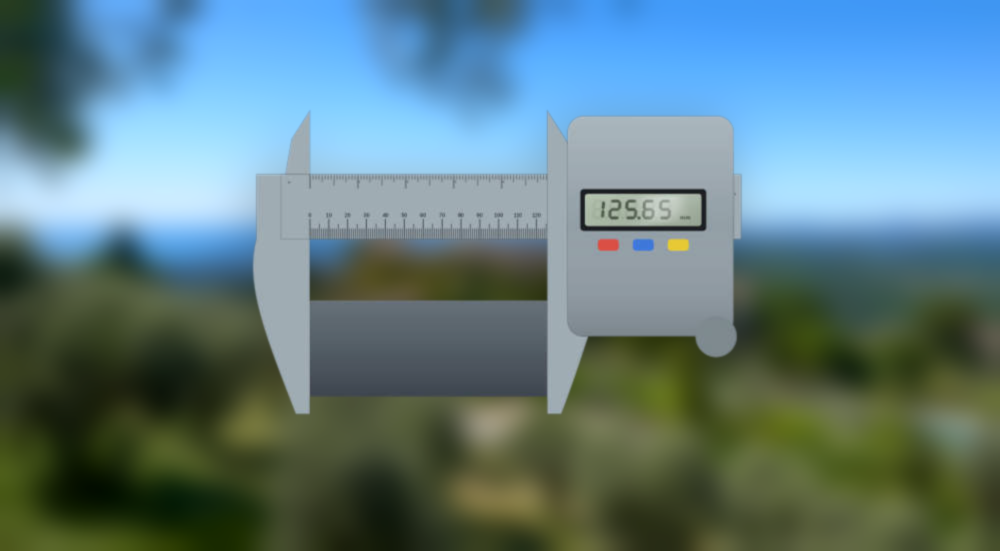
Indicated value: 125.65 mm
